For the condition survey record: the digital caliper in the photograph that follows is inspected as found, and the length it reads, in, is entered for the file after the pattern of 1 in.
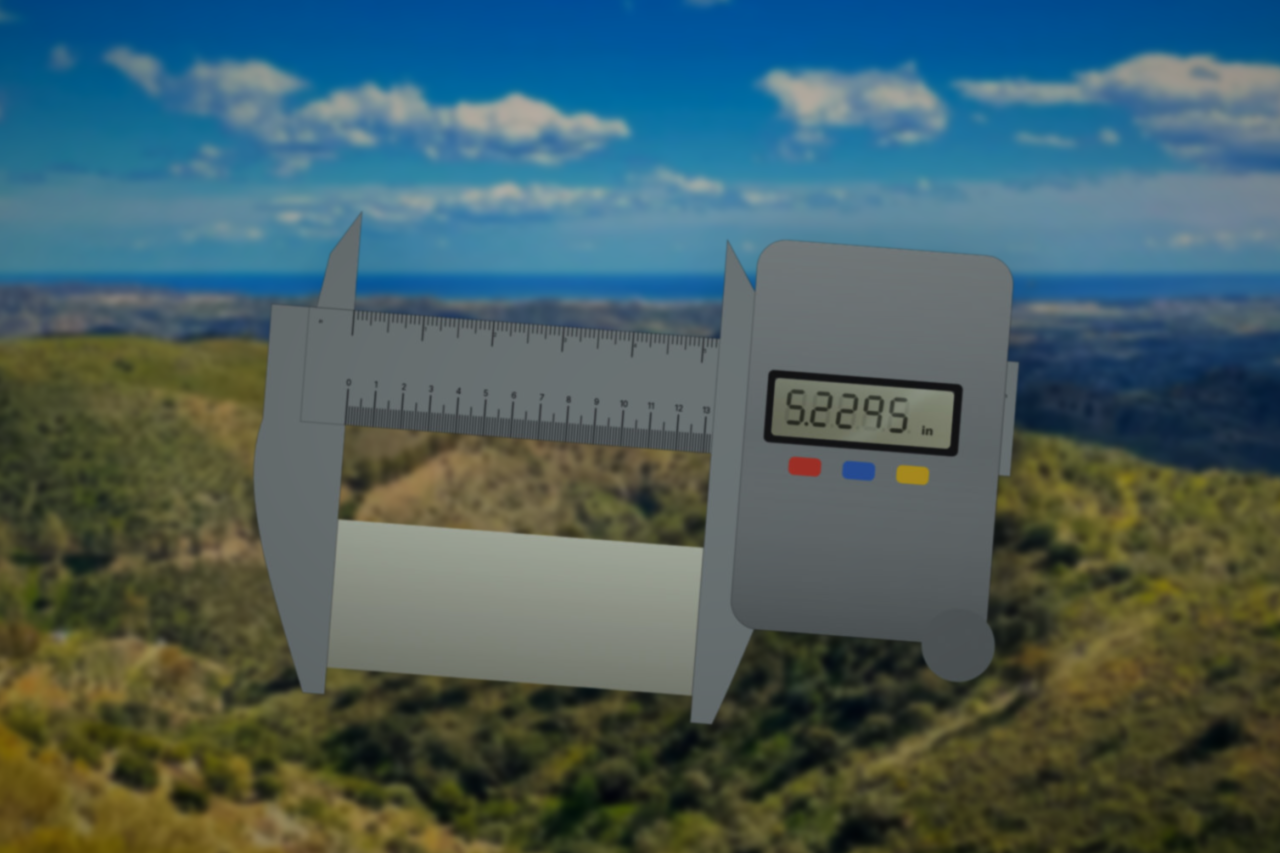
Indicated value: 5.2295 in
